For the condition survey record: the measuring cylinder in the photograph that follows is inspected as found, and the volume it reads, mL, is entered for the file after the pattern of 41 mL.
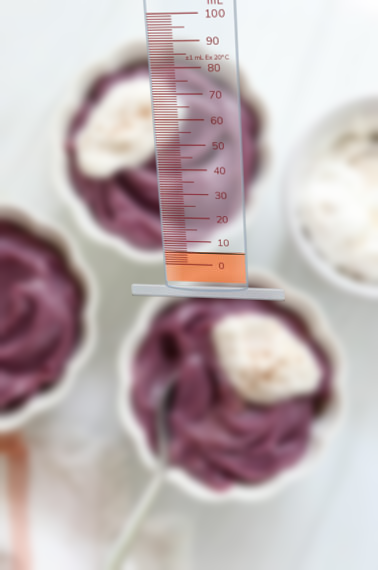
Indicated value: 5 mL
